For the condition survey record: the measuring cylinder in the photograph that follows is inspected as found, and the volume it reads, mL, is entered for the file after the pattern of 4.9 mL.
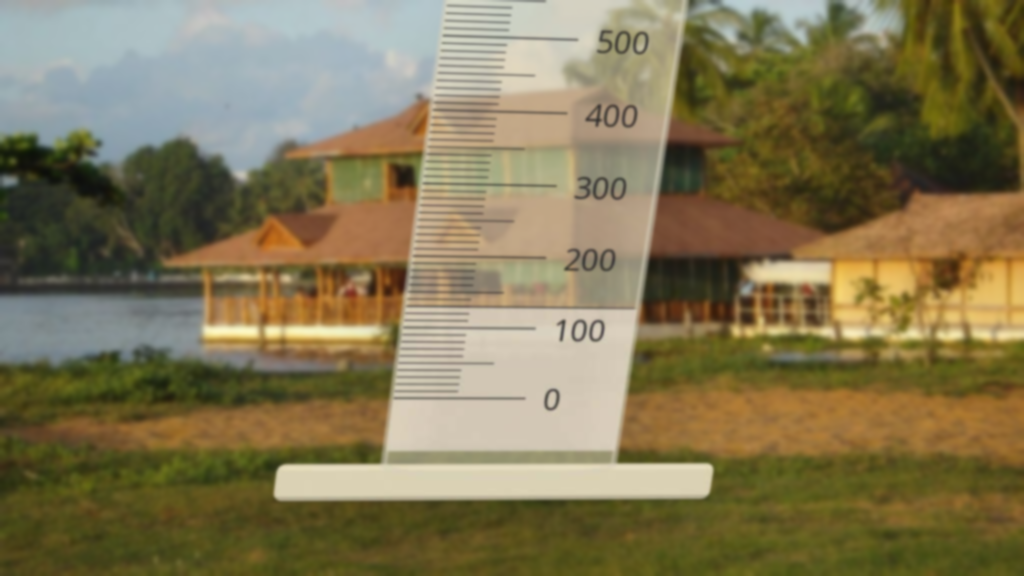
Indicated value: 130 mL
